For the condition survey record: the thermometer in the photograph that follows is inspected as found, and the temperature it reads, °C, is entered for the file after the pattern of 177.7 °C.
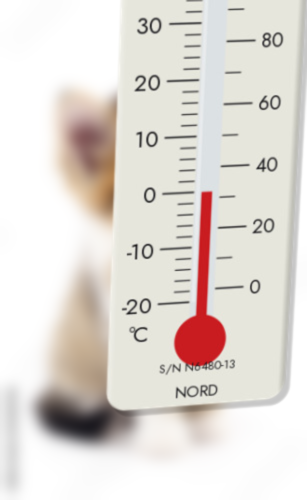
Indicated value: 0 °C
